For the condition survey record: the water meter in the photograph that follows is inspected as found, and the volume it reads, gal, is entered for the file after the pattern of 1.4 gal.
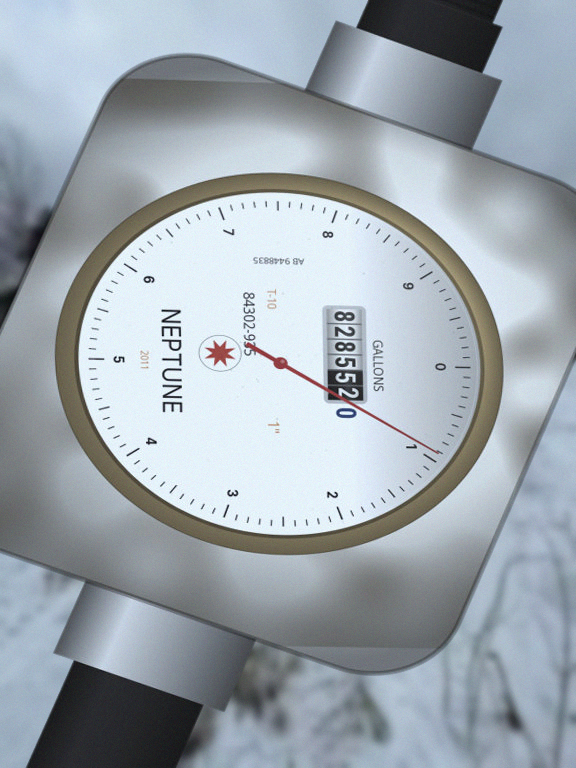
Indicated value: 8285520.9 gal
